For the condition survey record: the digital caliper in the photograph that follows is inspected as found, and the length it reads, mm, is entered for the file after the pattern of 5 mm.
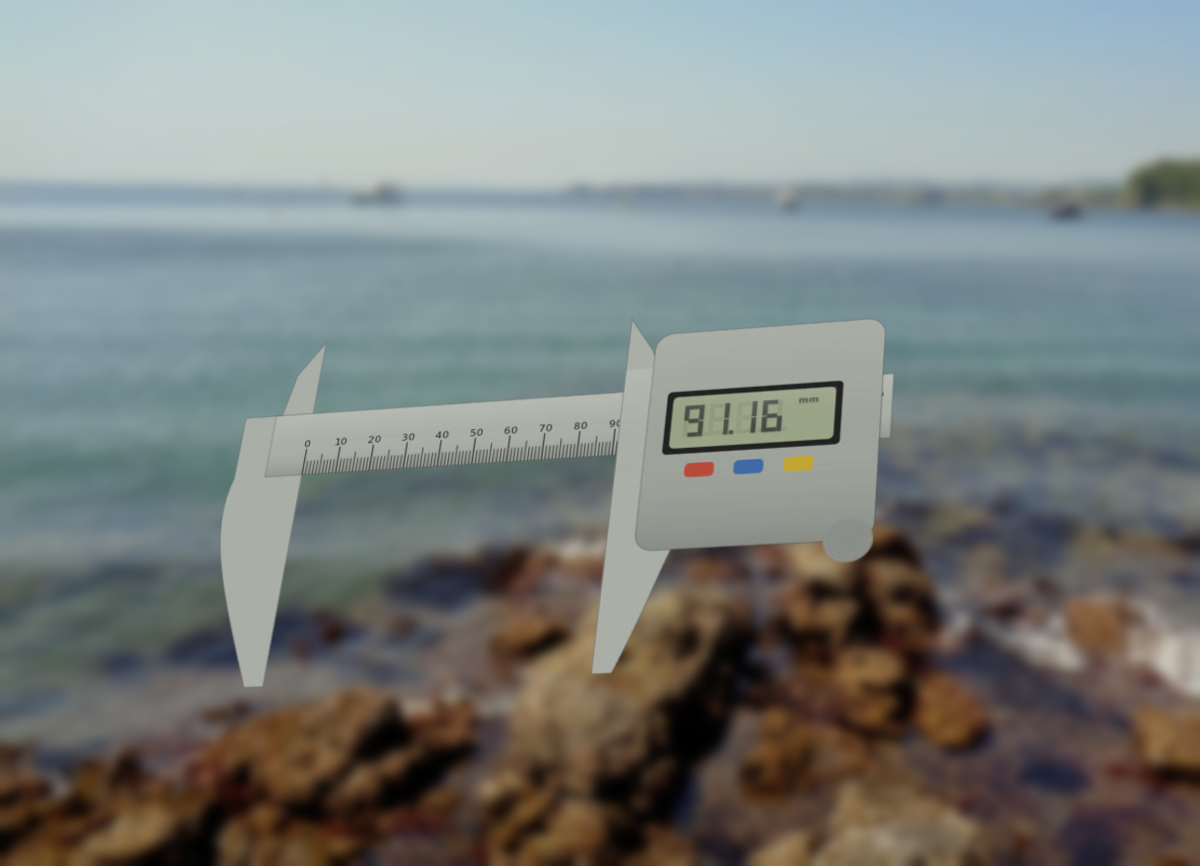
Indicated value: 91.16 mm
